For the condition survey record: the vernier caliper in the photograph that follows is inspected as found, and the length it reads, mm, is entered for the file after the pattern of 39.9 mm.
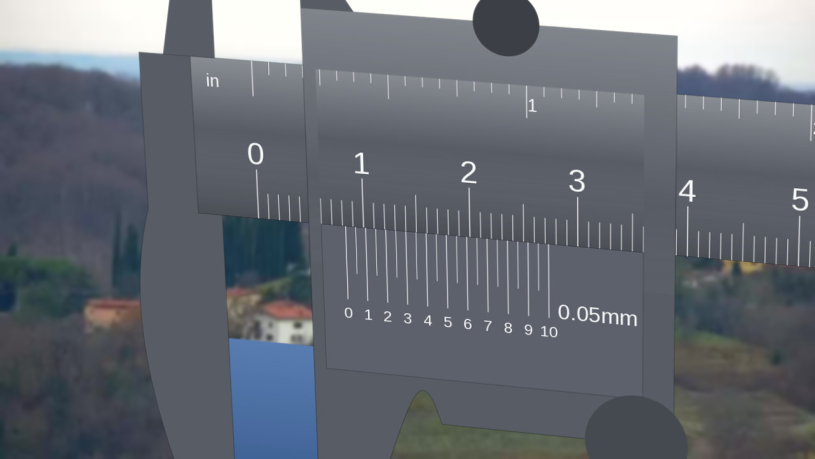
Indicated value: 8.3 mm
